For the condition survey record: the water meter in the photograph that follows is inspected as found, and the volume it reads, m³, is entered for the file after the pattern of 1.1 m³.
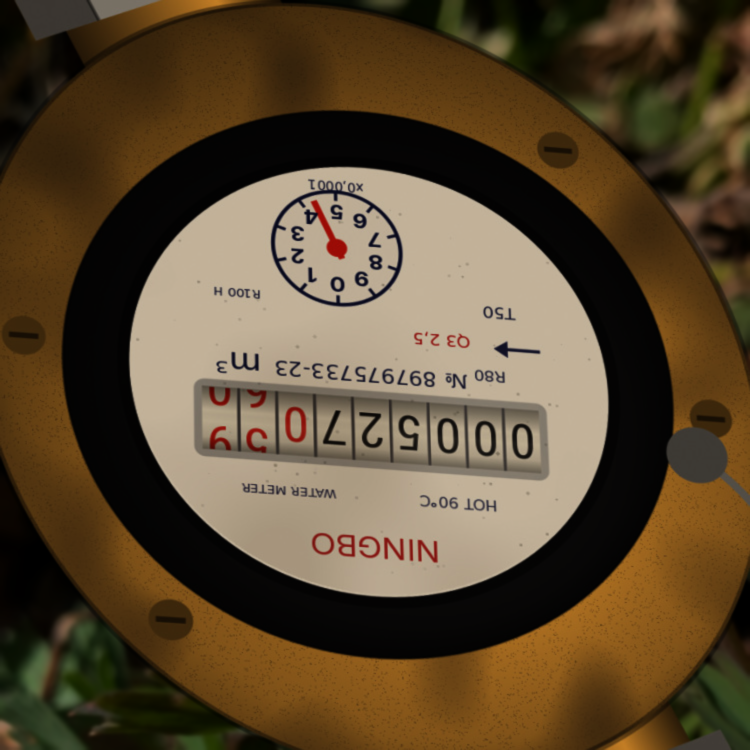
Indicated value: 527.0594 m³
